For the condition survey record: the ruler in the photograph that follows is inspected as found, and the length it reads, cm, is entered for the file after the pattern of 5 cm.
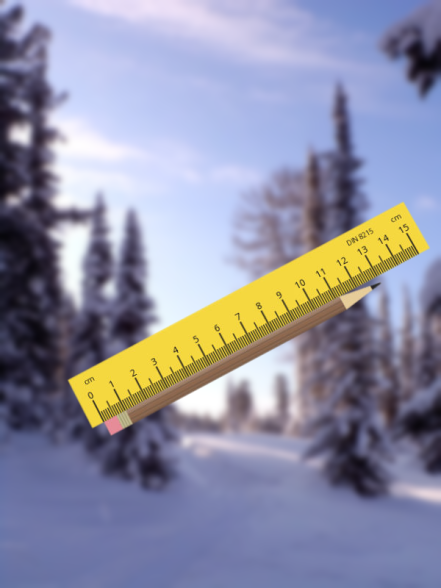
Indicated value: 13 cm
